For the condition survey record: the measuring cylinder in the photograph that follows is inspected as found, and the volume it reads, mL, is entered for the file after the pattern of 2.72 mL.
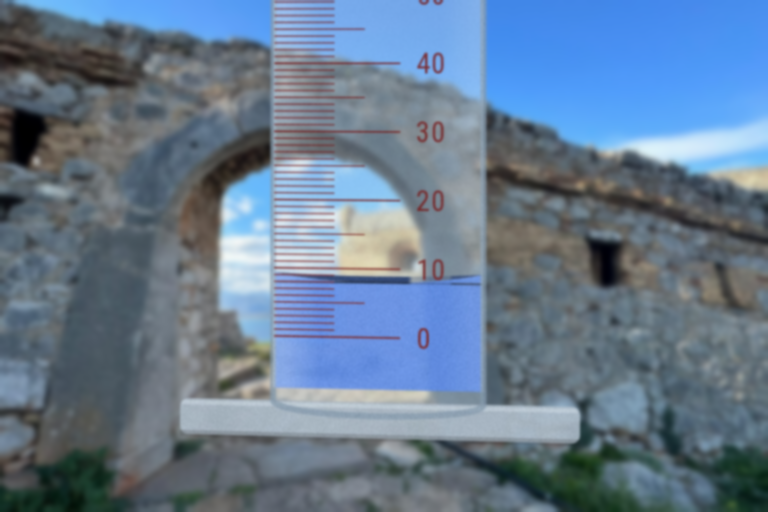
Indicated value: 8 mL
